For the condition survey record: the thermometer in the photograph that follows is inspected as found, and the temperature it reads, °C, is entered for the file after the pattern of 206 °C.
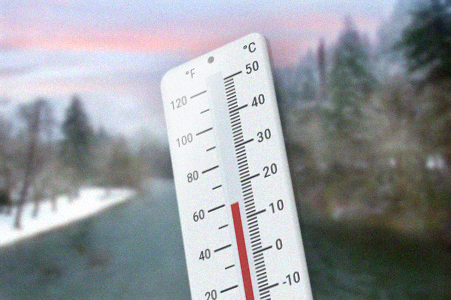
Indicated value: 15 °C
